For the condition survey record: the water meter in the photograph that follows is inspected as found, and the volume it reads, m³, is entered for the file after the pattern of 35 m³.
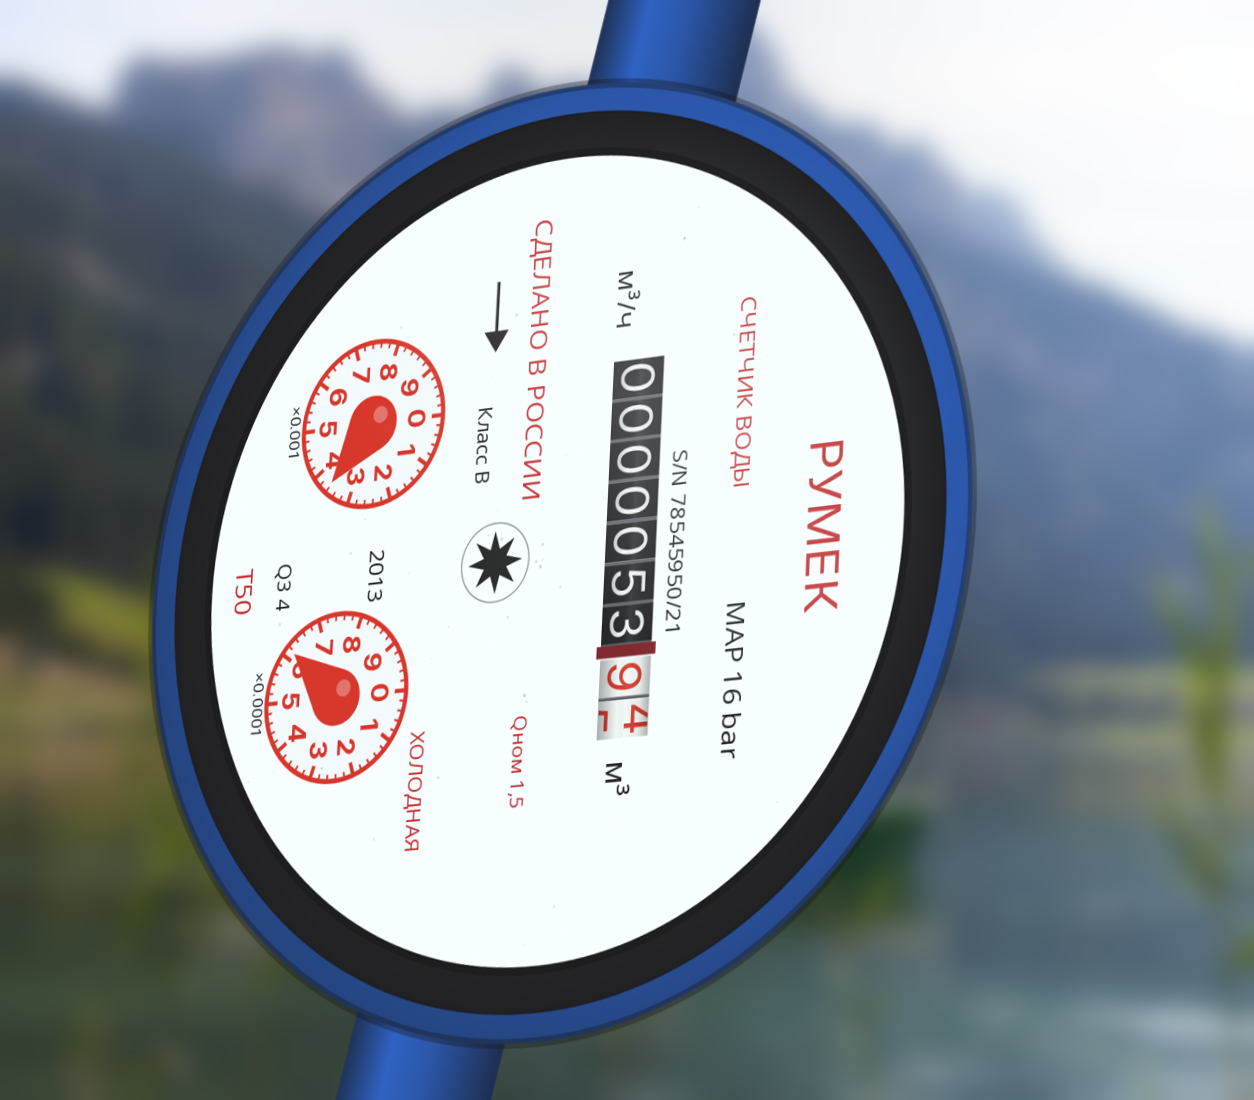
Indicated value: 53.9436 m³
